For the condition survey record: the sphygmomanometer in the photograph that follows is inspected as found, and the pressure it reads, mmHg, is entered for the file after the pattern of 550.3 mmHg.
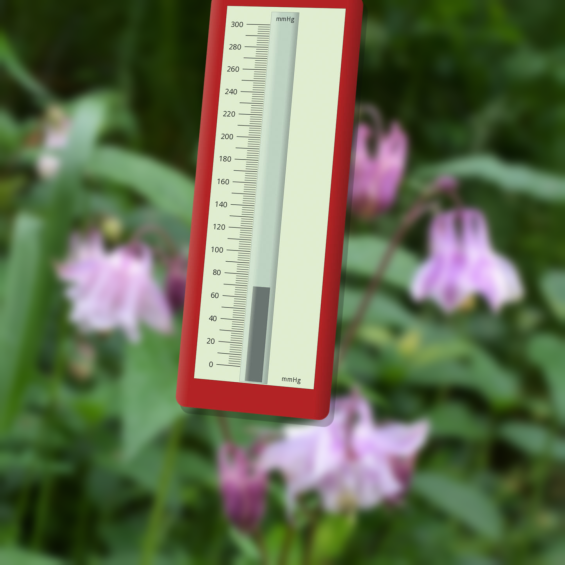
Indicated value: 70 mmHg
